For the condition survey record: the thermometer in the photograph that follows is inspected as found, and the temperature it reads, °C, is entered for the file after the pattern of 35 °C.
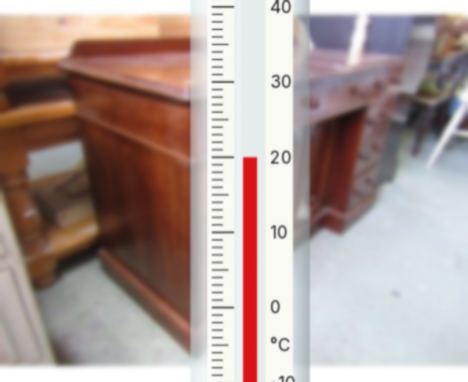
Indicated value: 20 °C
